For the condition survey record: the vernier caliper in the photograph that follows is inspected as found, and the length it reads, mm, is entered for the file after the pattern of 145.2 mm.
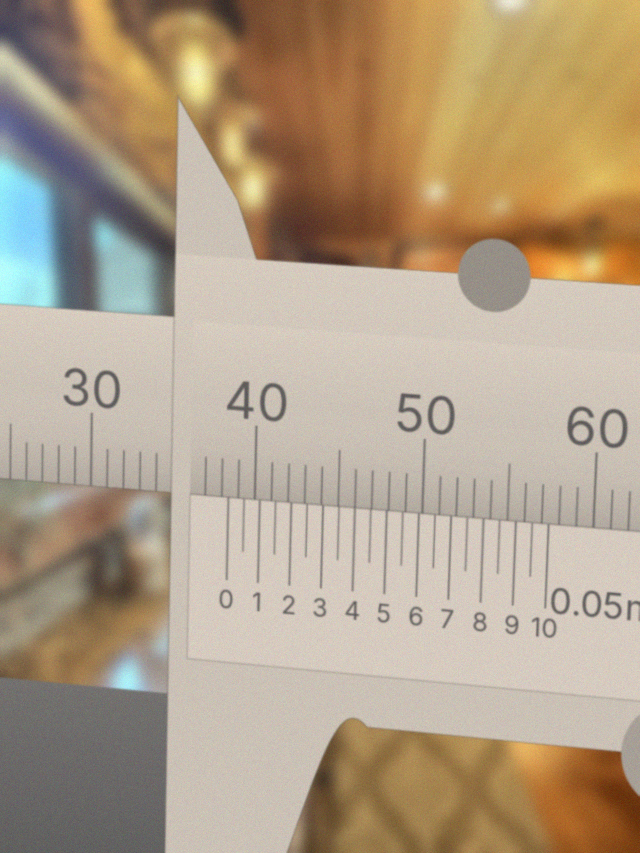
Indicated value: 38.4 mm
